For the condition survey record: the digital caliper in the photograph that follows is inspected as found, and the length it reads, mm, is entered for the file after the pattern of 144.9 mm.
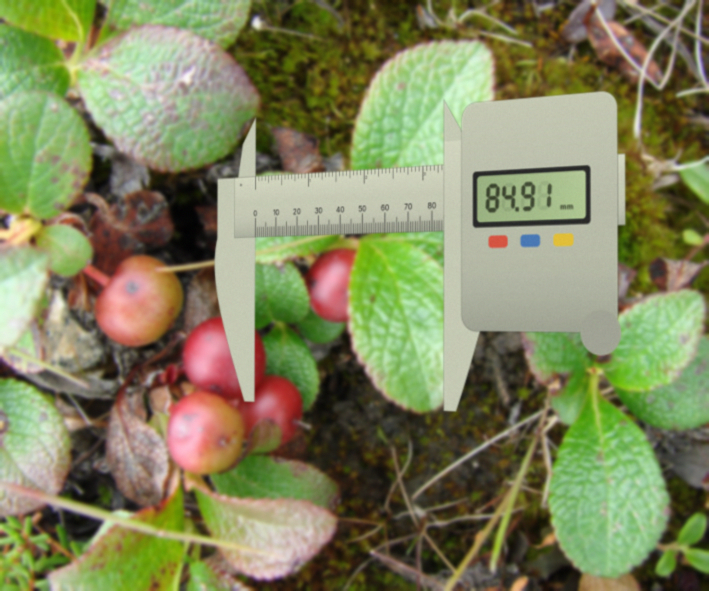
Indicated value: 84.91 mm
